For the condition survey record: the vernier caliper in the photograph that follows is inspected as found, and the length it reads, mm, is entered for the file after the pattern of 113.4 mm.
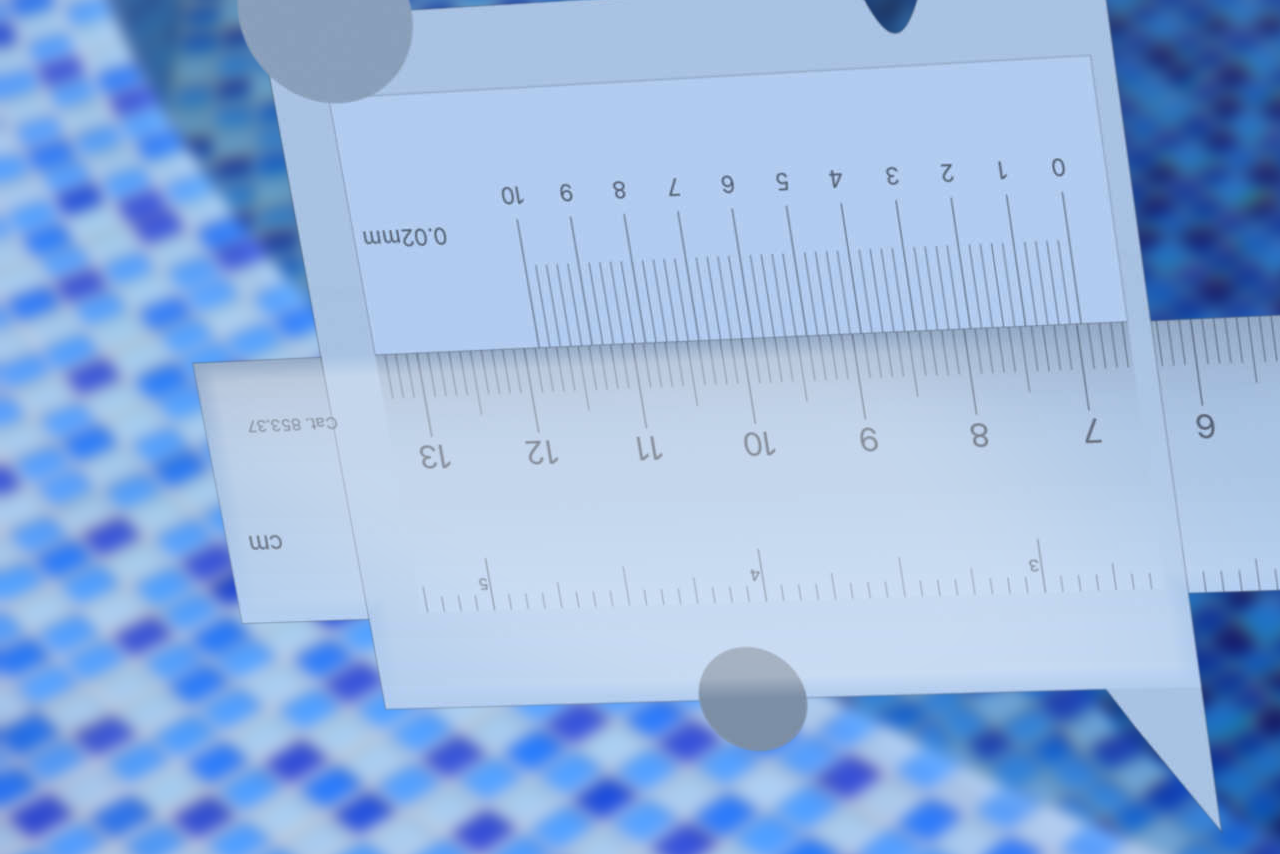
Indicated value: 69.6 mm
